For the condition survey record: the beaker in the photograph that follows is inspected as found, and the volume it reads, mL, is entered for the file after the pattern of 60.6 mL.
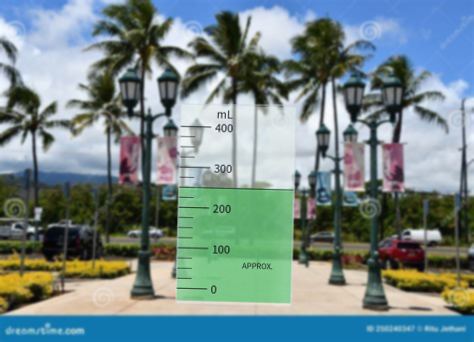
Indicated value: 250 mL
